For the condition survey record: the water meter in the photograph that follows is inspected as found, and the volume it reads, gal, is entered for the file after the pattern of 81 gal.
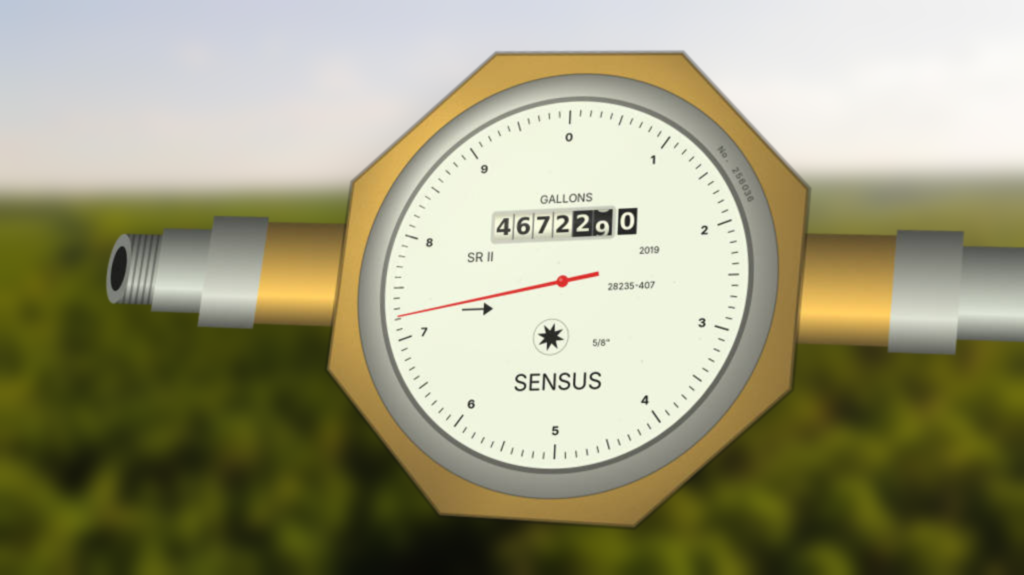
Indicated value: 4672287.2 gal
